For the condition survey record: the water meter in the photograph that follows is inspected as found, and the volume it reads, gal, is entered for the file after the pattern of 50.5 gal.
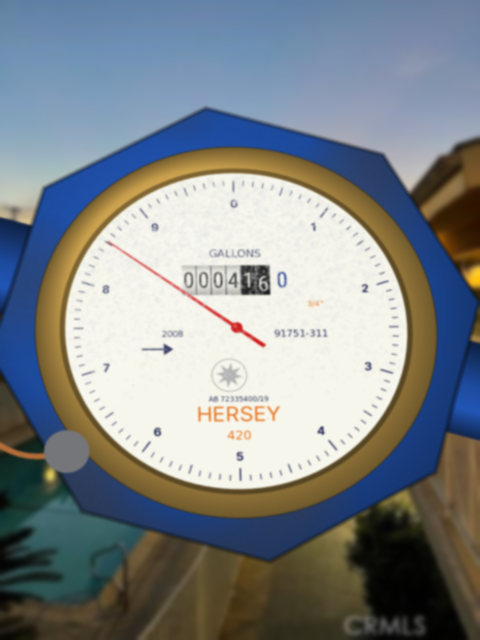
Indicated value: 4158.5 gal
